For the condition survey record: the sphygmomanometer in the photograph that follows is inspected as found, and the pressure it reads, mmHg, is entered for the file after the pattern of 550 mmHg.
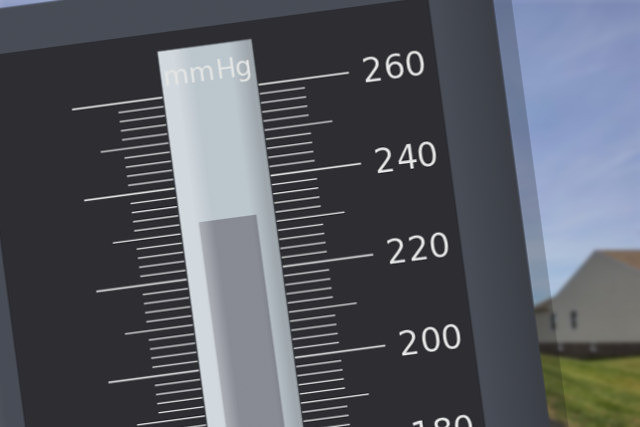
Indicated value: 232 mmHg
